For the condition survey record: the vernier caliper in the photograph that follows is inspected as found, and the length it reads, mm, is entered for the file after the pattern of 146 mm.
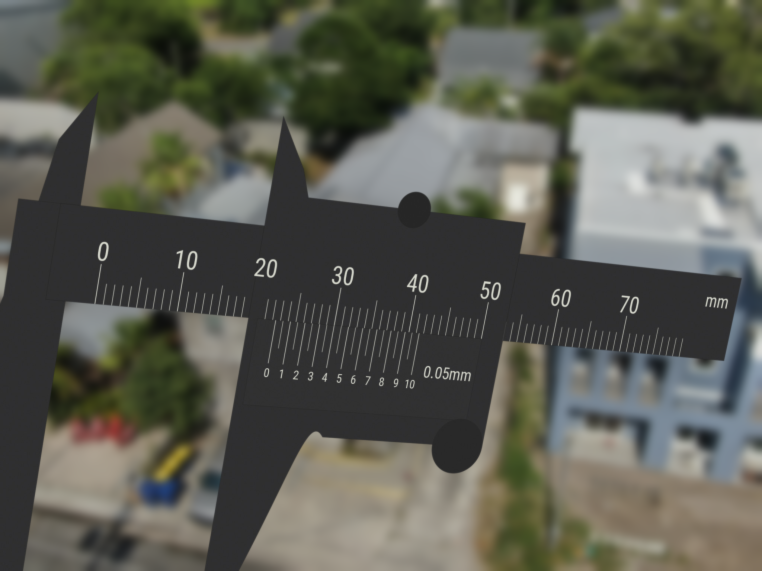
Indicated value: 22.4 mm
